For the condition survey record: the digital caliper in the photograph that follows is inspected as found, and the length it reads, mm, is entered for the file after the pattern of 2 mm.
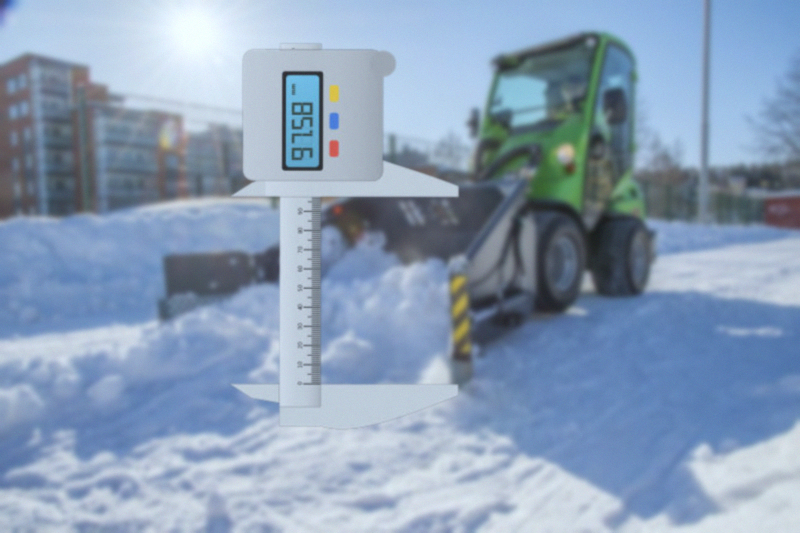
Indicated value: 97.58 mm
